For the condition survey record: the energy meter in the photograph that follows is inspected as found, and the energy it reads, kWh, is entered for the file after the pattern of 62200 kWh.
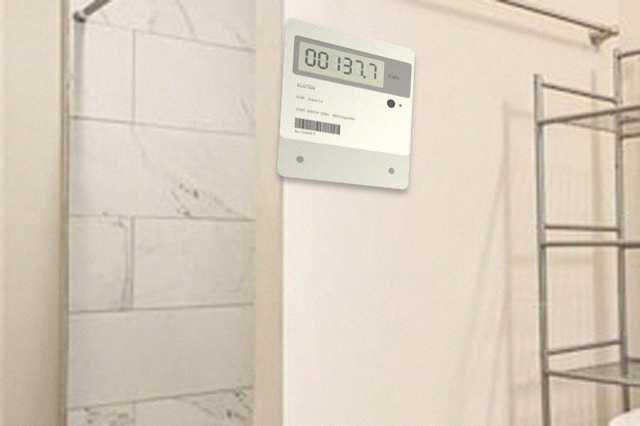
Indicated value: 137.7 kWh
